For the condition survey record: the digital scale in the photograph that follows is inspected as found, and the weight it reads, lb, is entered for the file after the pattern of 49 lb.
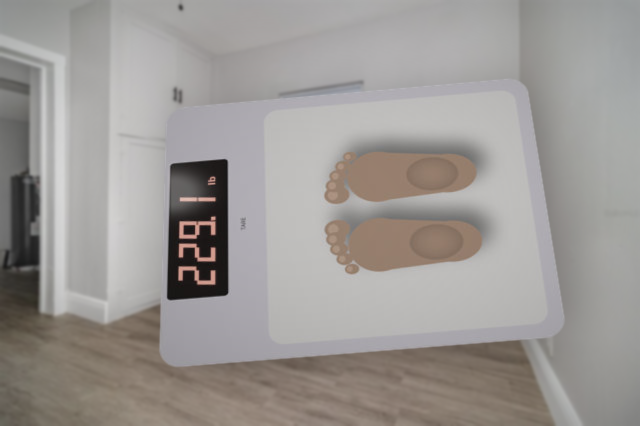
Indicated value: 229.1 lb
